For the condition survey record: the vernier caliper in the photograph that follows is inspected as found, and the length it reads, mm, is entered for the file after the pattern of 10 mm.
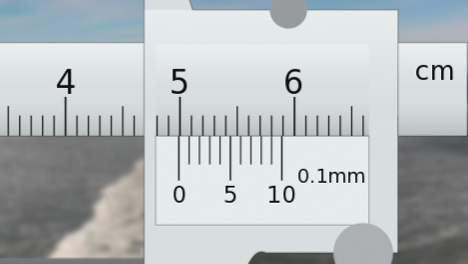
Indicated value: 49.9 mm
